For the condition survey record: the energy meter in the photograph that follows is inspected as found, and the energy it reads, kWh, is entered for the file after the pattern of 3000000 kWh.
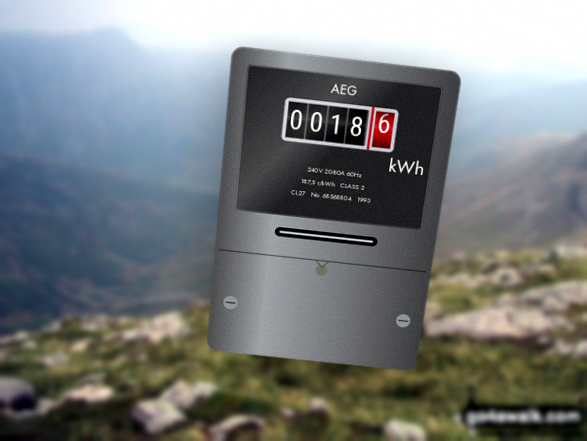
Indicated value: 18.6 kWh
